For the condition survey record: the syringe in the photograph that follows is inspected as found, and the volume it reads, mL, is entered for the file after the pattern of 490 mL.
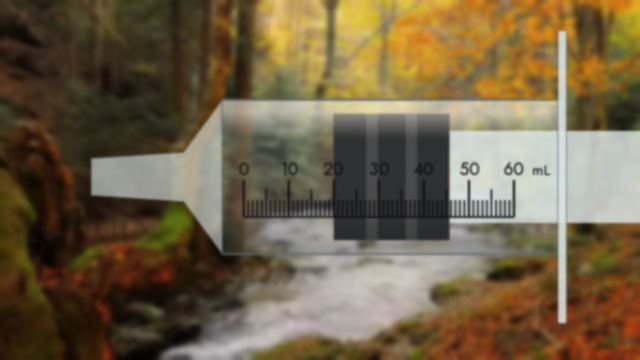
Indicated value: 20 mL
